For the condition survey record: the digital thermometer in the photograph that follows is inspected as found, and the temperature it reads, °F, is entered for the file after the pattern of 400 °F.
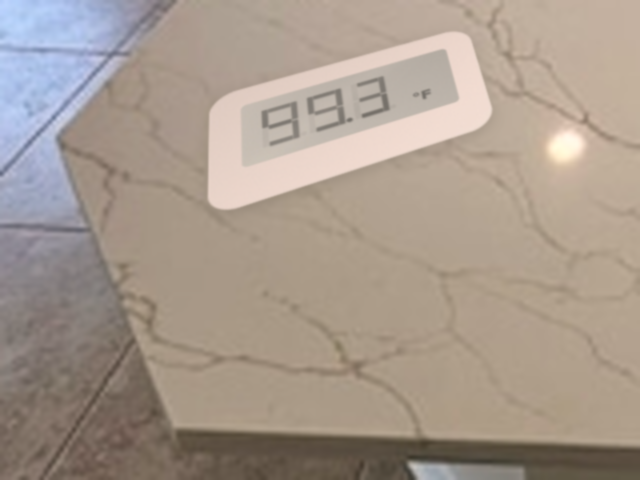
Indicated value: 99.3 °F
